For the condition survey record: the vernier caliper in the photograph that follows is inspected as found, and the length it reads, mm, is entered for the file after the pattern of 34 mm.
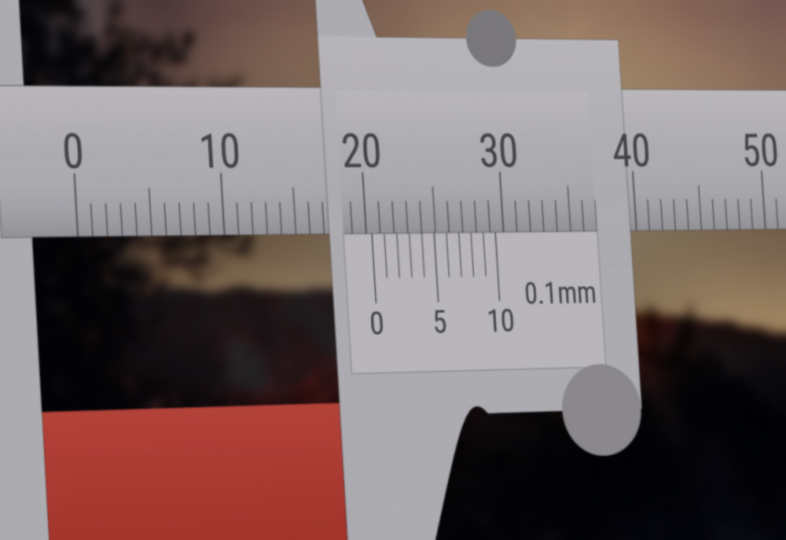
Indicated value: 20.4 mm
